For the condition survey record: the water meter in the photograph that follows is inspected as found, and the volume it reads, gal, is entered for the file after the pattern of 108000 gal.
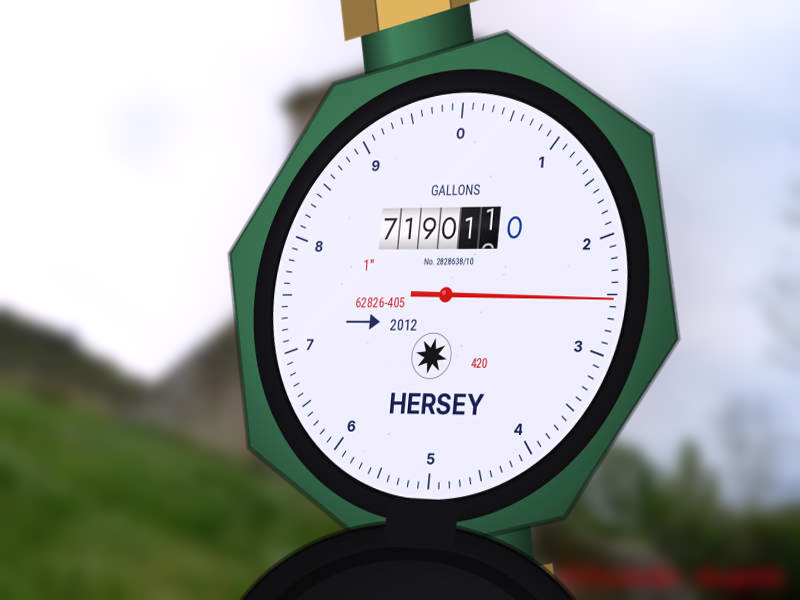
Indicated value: 7190112.5 gal
